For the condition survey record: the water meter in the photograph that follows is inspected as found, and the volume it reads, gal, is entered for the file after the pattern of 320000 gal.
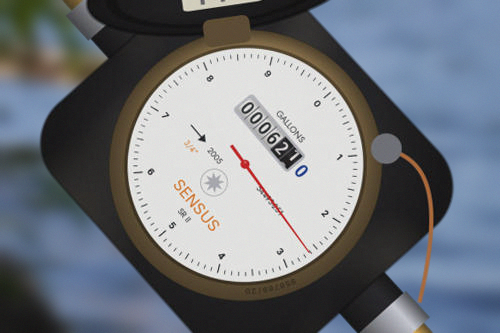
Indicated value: 6212.6 gal
